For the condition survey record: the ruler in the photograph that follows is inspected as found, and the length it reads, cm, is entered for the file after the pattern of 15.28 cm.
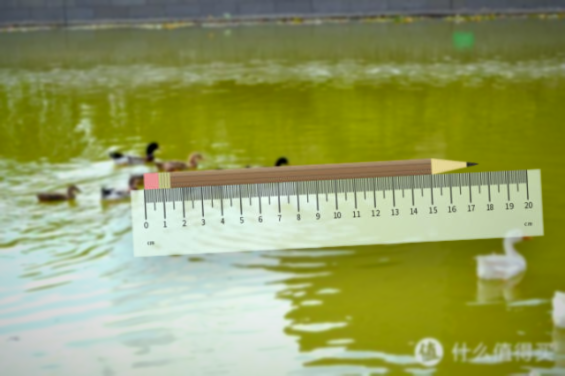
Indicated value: 17.5 cm
